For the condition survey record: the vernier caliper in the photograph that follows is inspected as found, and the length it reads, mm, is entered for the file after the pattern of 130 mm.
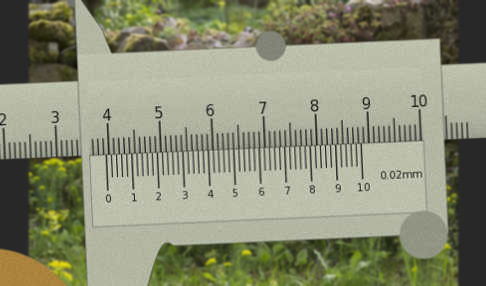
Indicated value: 39.5 mm
